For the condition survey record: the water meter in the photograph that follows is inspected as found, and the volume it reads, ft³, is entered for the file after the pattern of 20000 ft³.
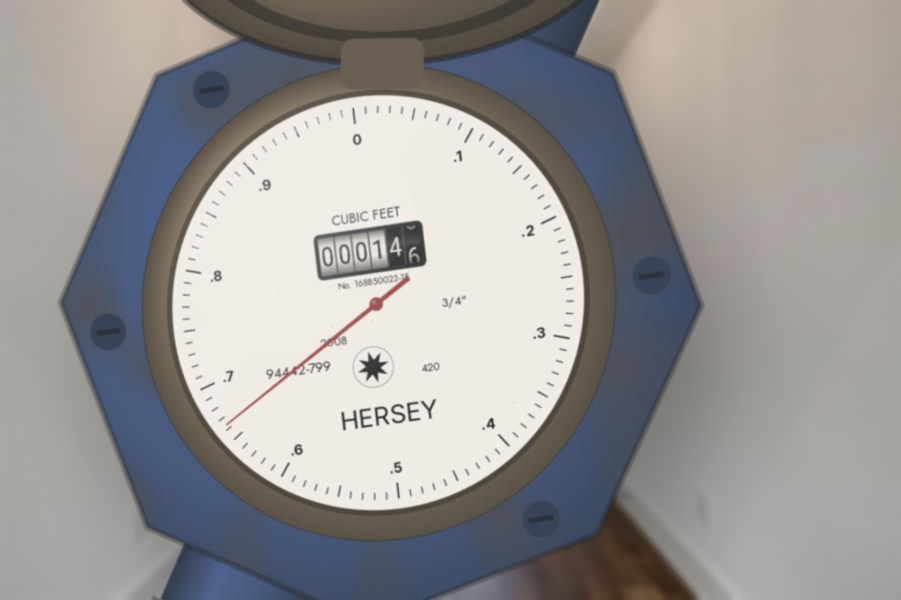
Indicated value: 145.66 ft³
